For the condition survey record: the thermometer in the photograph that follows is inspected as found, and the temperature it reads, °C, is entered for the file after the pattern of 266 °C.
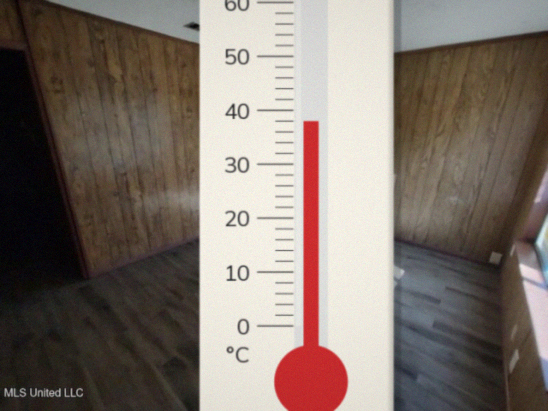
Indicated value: 38 °C
